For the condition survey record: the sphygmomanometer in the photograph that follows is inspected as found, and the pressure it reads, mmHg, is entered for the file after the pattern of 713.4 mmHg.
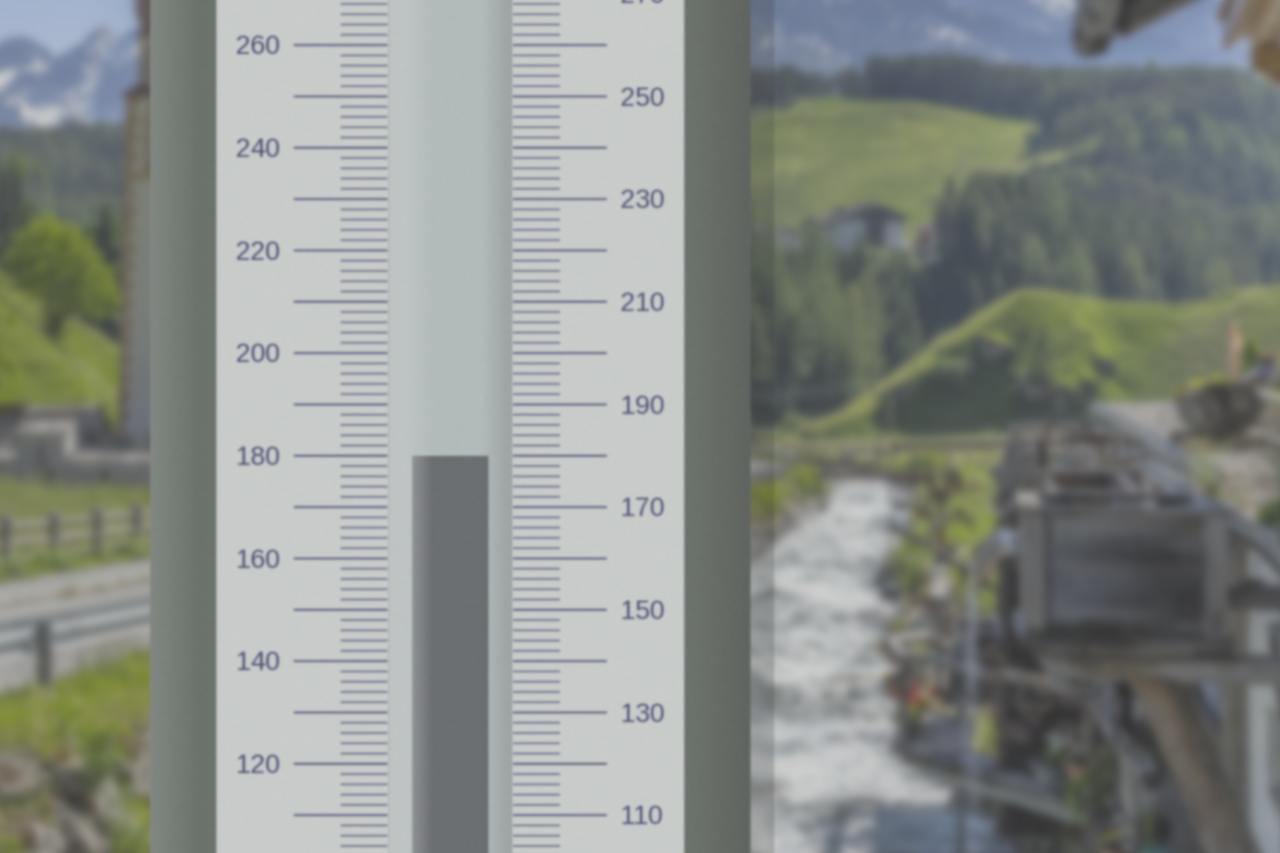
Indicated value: 180 mmHg
